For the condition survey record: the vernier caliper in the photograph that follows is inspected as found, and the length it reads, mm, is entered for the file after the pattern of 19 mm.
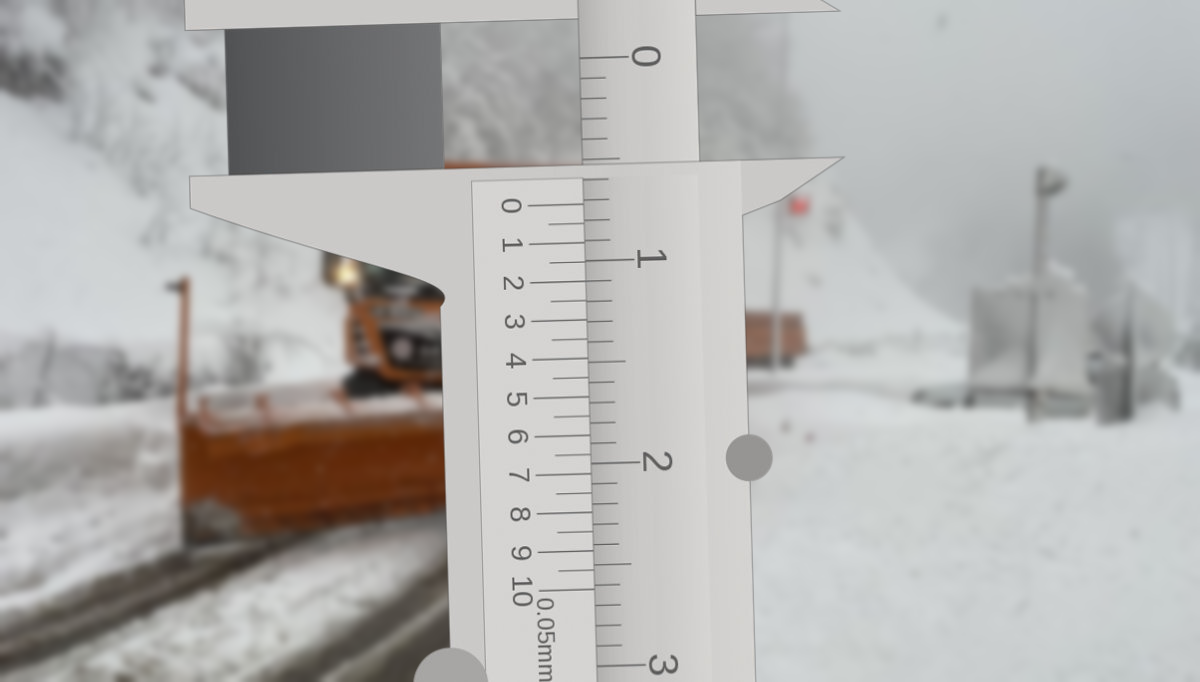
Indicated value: 7.2 mm
